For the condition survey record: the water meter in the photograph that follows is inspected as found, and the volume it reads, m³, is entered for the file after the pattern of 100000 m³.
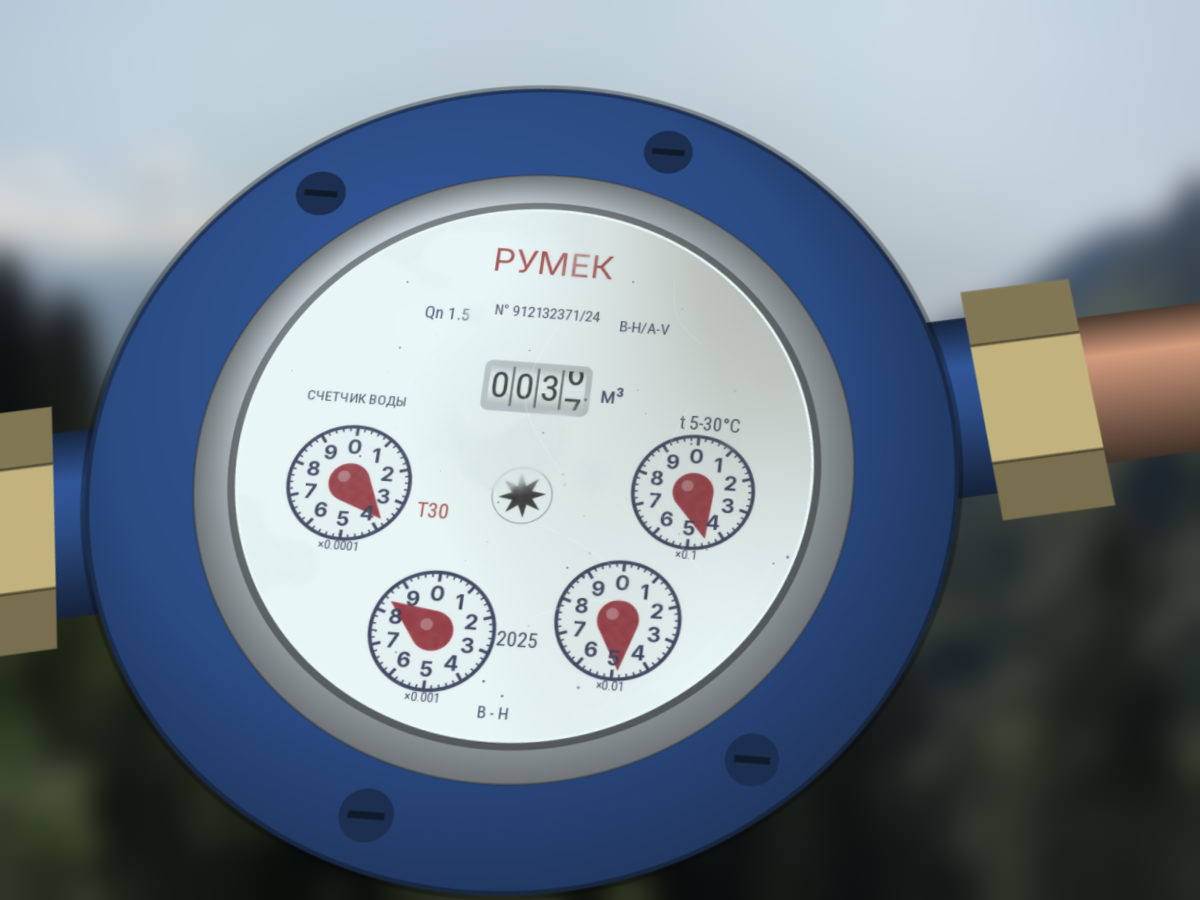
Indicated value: 36.4483 m³
